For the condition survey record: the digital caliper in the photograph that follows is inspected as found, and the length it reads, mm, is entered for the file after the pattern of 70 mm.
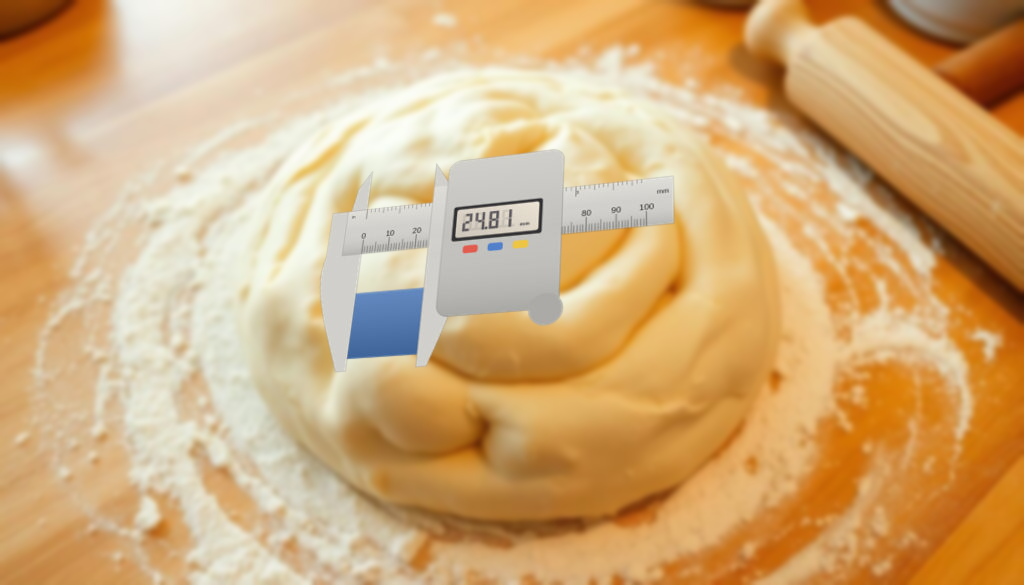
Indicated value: 24.81 mm
